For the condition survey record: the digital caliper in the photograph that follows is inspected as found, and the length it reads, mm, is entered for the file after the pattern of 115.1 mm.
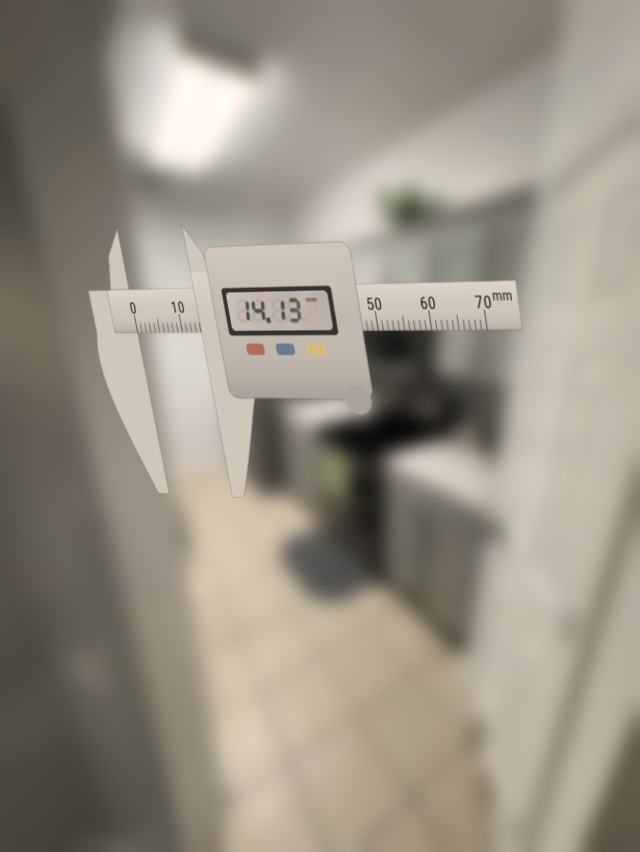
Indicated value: 14.13 mm
